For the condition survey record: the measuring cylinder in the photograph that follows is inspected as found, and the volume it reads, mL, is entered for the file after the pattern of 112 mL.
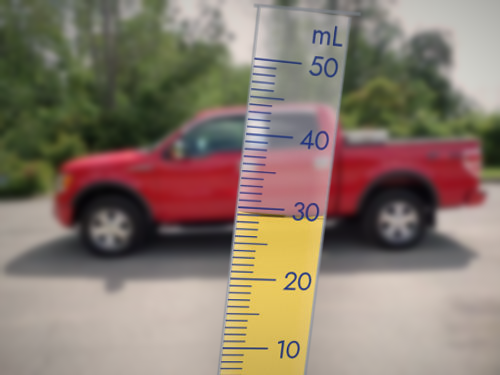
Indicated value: 29 mL
